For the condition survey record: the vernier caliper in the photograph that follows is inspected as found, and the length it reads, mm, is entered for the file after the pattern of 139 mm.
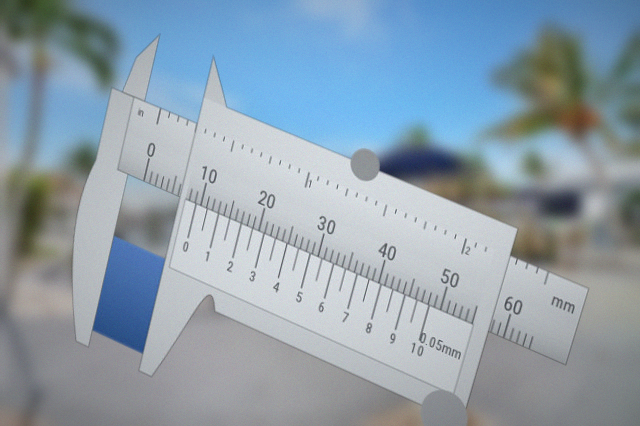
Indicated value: 9.2 mm
